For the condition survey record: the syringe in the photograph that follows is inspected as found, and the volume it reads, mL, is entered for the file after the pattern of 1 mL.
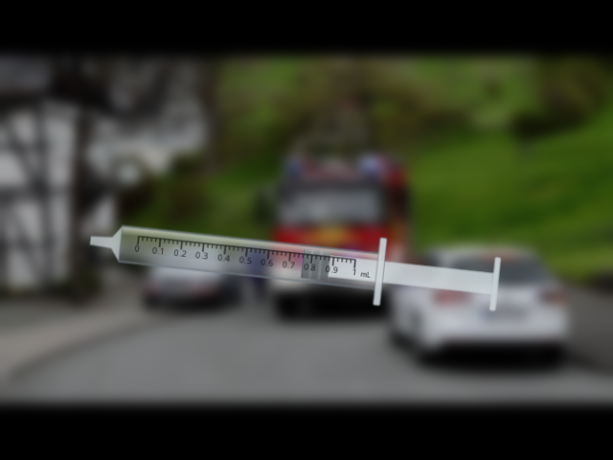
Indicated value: 0.76 mL
